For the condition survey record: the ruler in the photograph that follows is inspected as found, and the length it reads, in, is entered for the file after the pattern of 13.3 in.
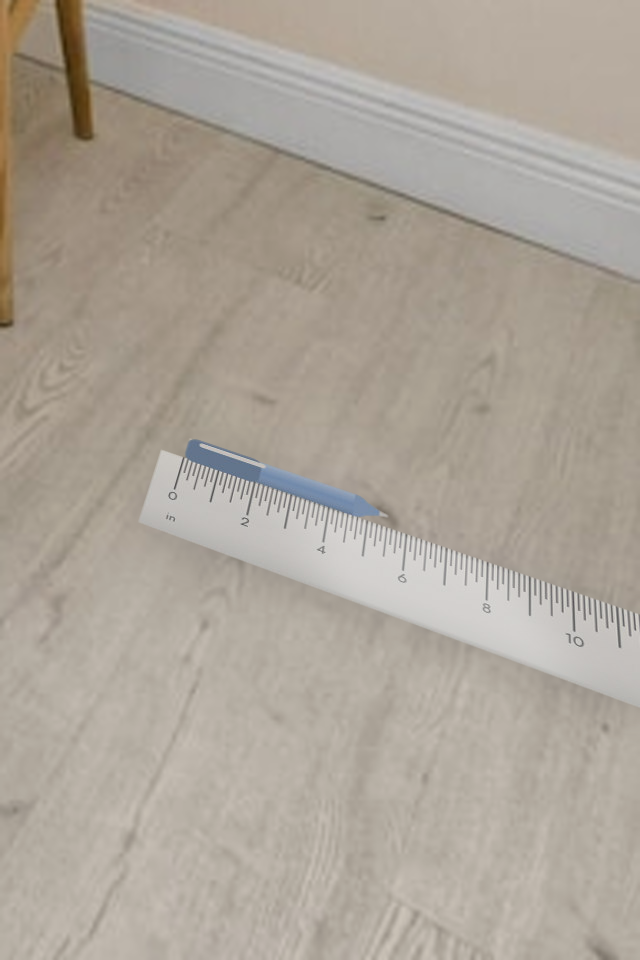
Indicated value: 5.5 in
